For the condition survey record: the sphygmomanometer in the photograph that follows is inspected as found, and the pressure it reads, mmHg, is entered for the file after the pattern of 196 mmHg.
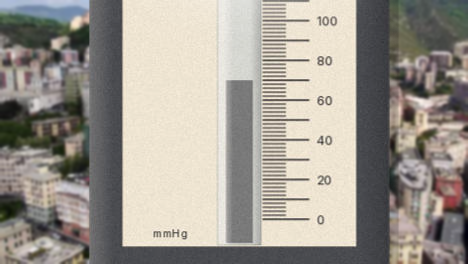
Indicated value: 70 mmHg
